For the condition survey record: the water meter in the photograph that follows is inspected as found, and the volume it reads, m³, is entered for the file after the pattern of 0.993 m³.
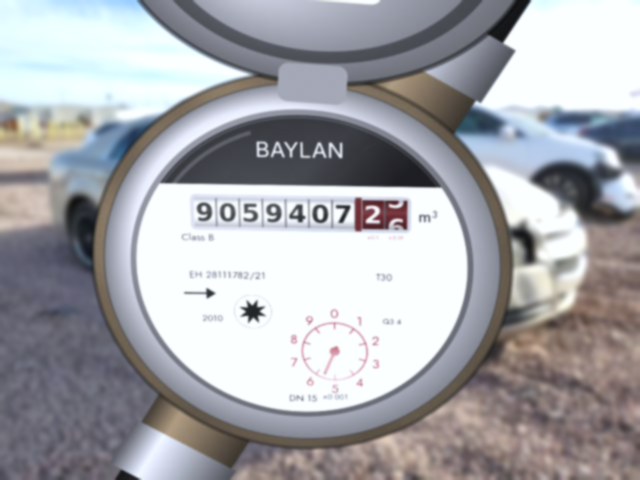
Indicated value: 9059407.255 m³
